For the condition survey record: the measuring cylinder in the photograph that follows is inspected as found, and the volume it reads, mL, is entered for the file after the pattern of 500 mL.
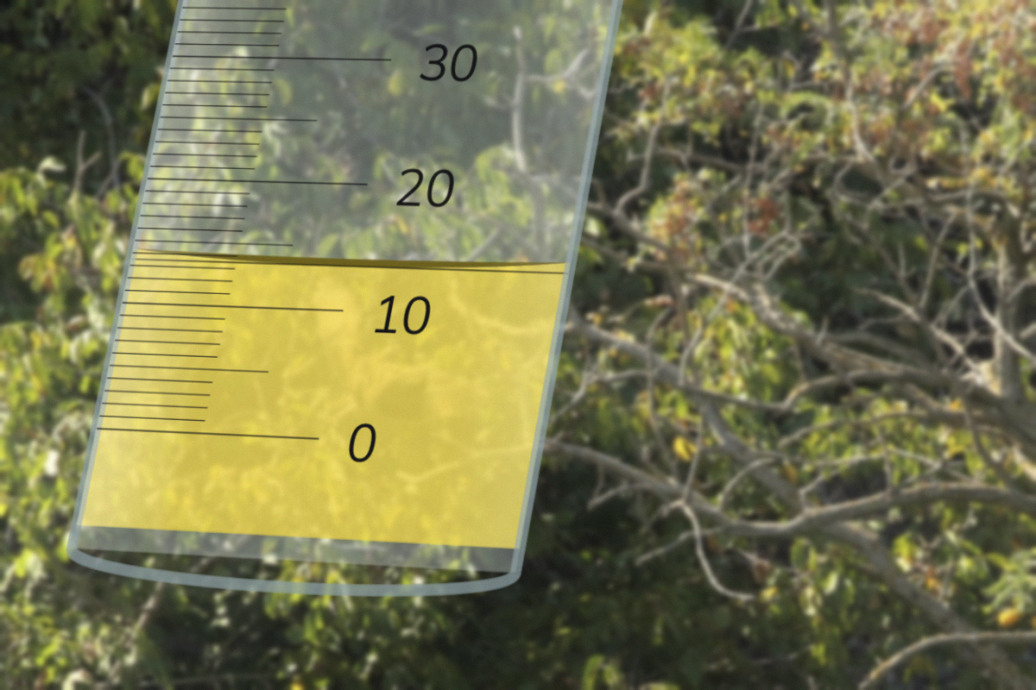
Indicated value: 13.5 mL
